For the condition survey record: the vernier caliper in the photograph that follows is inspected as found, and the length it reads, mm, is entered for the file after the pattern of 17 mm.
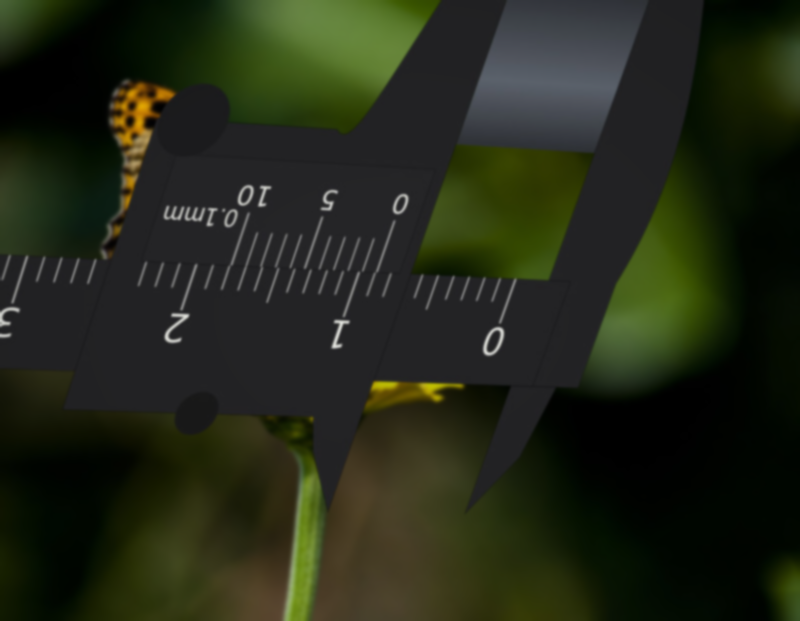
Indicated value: 8.9 mm
